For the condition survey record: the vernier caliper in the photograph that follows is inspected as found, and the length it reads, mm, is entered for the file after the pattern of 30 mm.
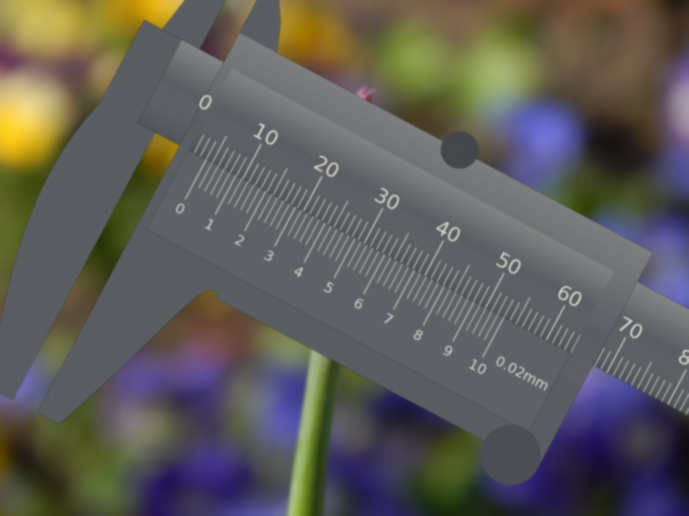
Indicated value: 4.0 mm
